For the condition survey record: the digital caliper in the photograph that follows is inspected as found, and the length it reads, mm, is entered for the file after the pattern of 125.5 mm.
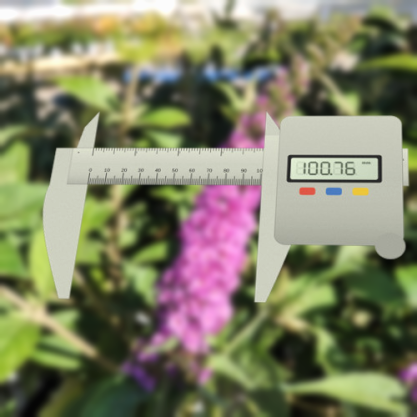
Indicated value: 100.76 mm
